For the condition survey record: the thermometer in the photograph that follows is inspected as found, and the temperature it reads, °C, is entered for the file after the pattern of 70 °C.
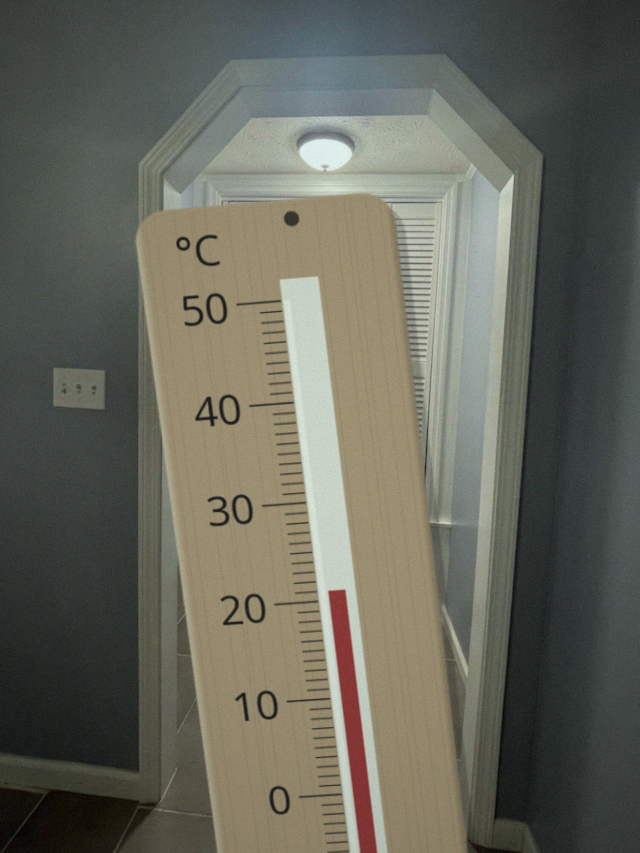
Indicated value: 21 °C
